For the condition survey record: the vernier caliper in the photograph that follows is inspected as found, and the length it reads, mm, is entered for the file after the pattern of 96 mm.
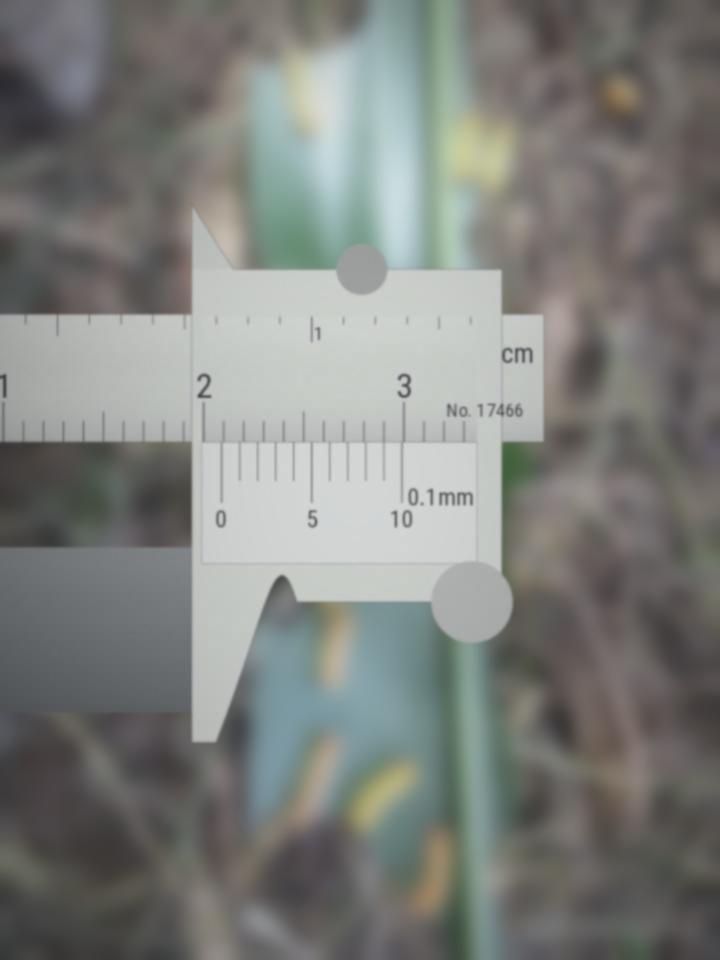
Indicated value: 20.9 mm
